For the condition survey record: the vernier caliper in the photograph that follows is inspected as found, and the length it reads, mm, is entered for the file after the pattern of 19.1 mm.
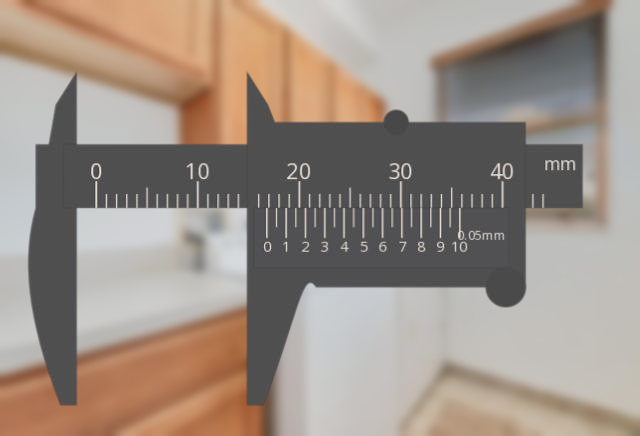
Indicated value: 16.8 mm
